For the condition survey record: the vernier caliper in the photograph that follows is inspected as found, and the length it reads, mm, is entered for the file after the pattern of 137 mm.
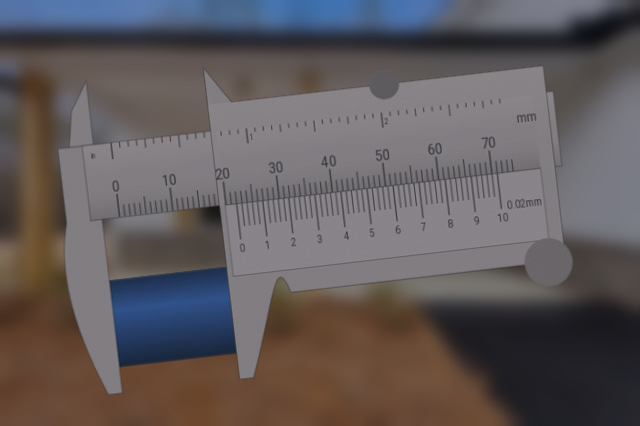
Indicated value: 22.0 mm
